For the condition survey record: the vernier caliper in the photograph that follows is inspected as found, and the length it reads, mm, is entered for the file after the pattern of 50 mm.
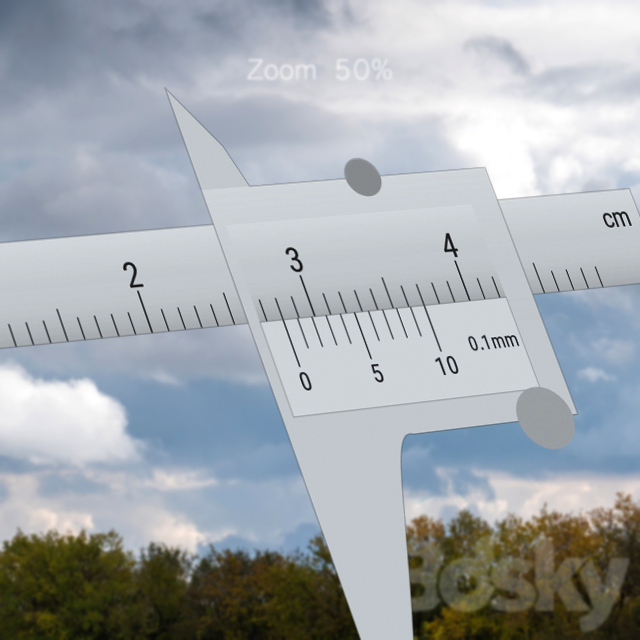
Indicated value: 28.0 mm
